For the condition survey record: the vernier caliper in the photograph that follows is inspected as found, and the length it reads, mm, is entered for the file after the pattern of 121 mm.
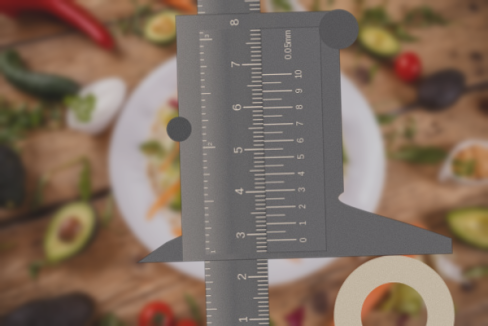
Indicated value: 28.5 mm
